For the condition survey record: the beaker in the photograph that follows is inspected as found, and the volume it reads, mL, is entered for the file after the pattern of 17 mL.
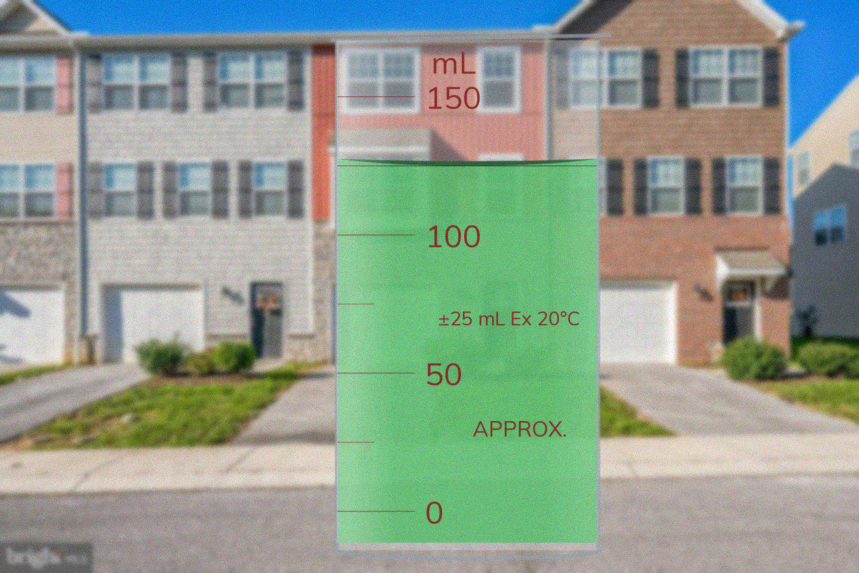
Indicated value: 125 mL
